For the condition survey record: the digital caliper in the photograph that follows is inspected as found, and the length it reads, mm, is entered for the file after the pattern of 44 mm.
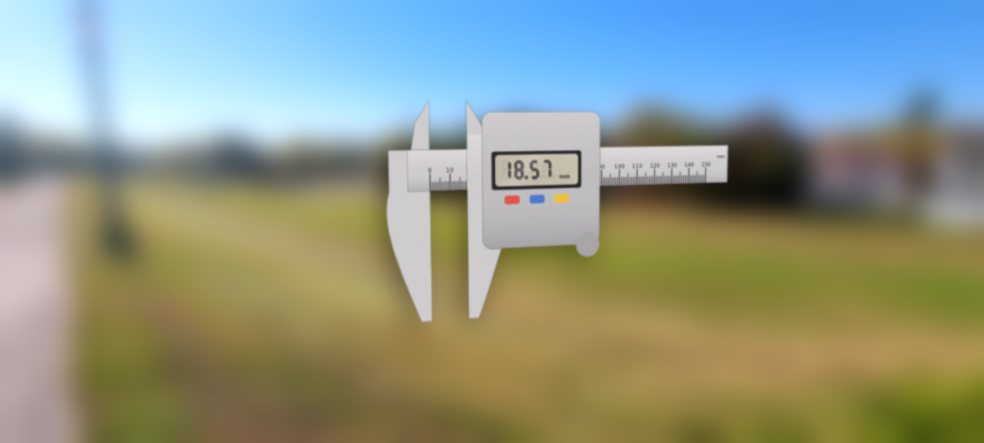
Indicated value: 18.57 mm
